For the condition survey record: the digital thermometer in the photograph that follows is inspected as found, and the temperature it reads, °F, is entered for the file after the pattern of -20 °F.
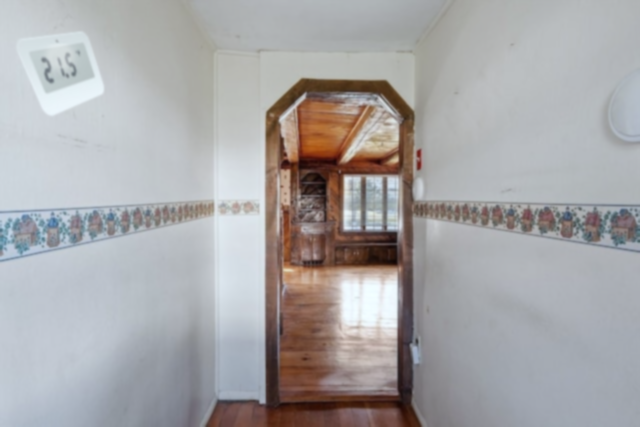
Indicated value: 21.5 °F
